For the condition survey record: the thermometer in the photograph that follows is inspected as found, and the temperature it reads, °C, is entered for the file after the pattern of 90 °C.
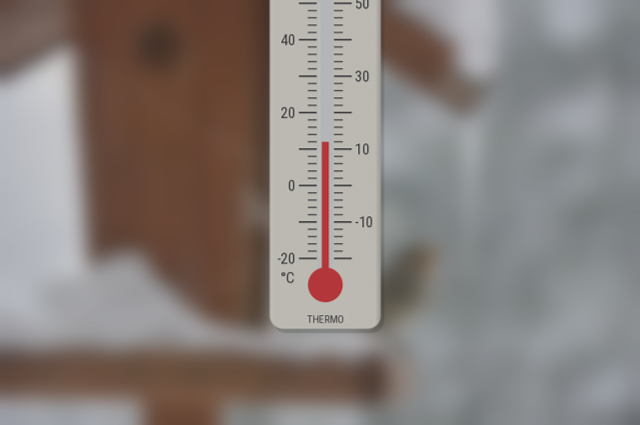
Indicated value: 12 °C
